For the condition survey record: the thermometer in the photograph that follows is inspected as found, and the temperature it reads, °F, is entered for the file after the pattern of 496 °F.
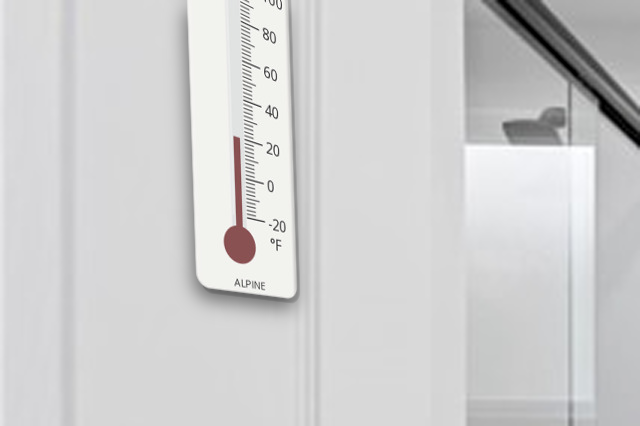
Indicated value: 20 °F
